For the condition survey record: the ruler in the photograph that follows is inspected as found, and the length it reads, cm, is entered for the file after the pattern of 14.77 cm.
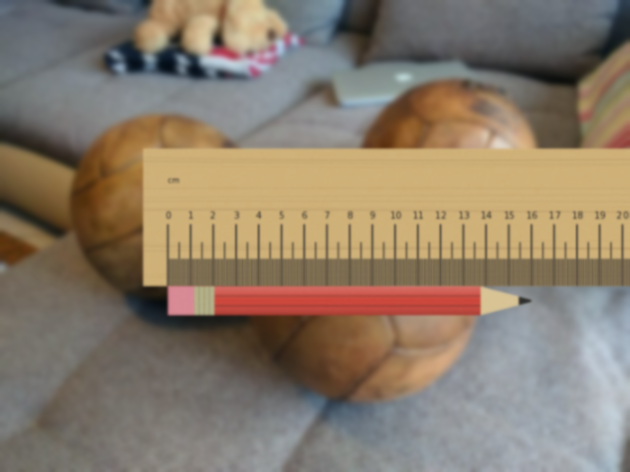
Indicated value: 16 cm
